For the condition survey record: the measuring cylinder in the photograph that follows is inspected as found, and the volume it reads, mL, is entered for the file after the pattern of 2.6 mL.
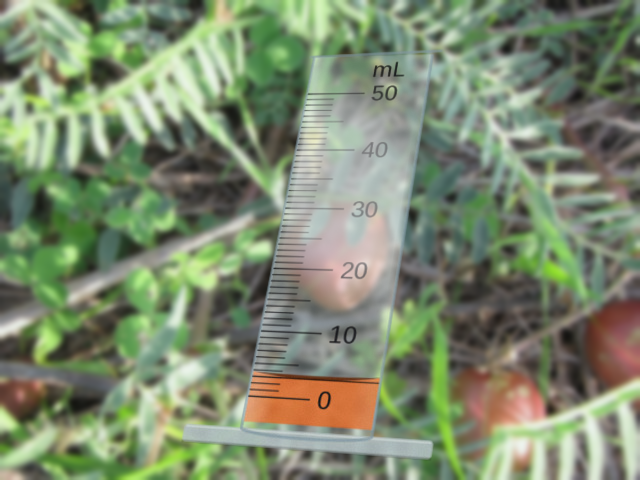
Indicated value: 3 mL
